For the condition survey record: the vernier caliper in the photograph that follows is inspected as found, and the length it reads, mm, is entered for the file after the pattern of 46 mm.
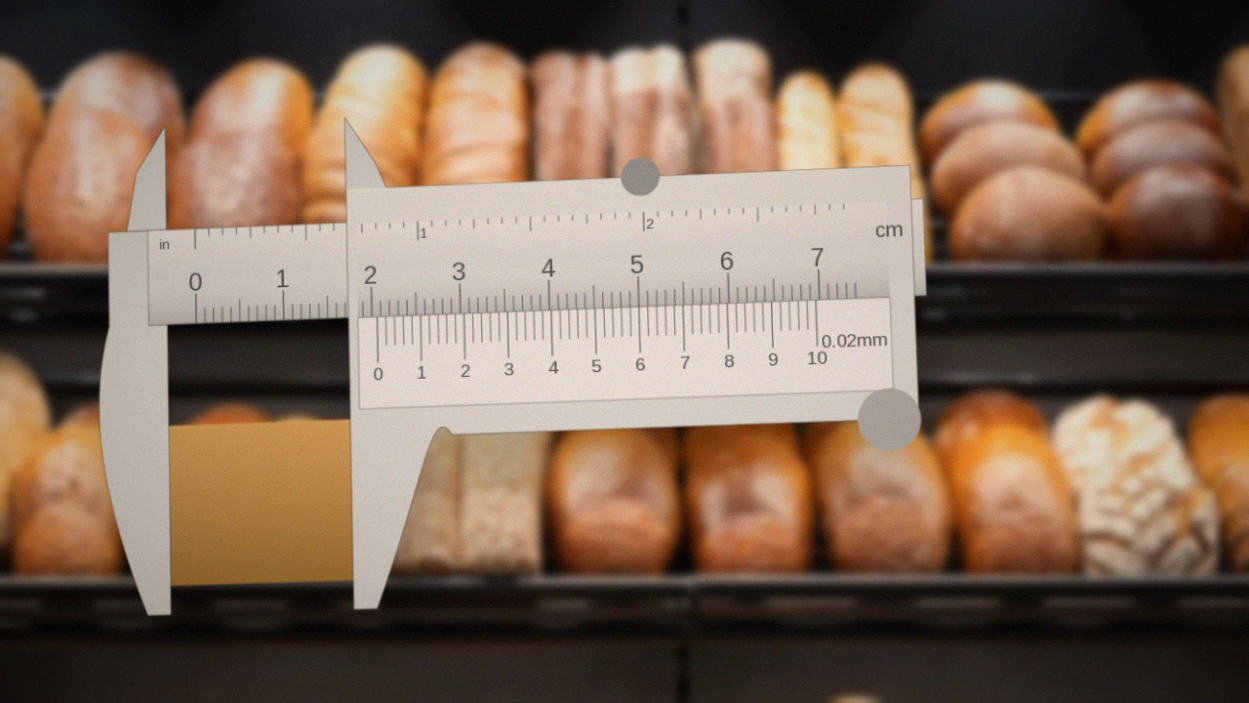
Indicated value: 20.6 mm
